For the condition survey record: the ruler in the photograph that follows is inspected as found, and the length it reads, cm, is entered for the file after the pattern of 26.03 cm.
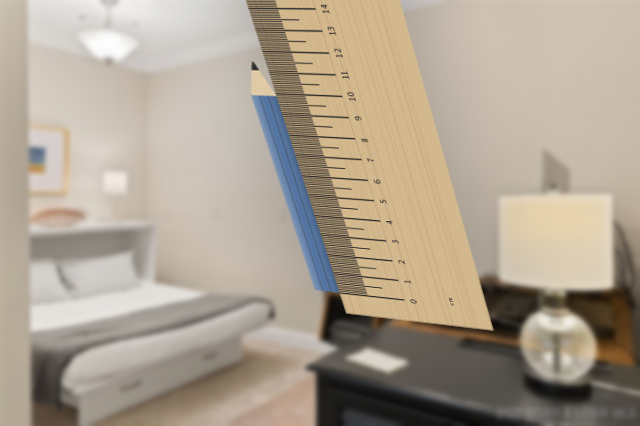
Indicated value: 11.5 cm
